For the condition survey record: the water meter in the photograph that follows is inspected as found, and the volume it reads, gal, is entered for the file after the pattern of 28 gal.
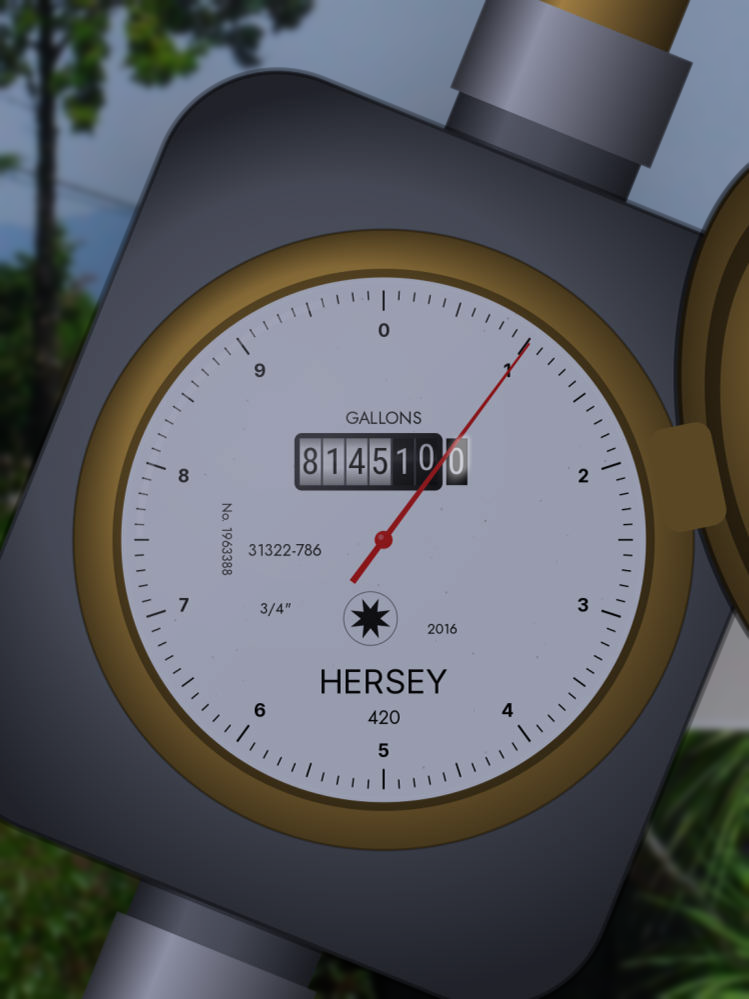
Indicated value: 8145101.0 gal
